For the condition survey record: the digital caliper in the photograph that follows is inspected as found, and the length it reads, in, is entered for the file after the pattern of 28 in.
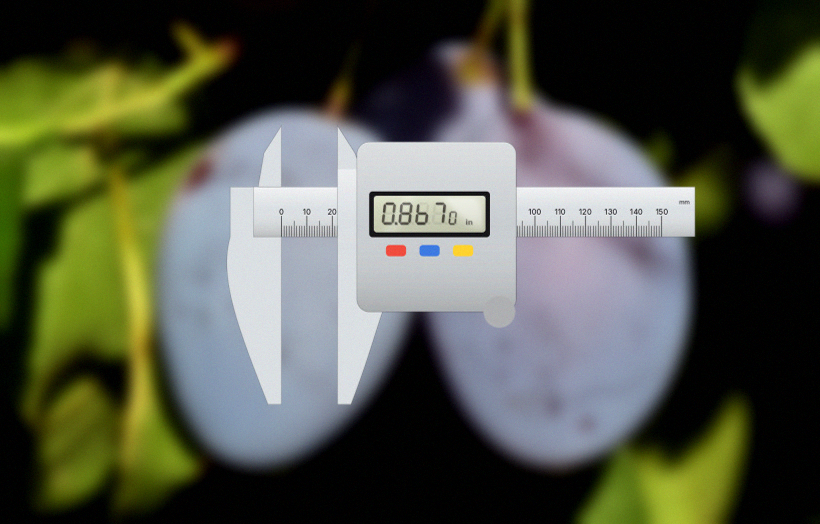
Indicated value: 0.8670 in
